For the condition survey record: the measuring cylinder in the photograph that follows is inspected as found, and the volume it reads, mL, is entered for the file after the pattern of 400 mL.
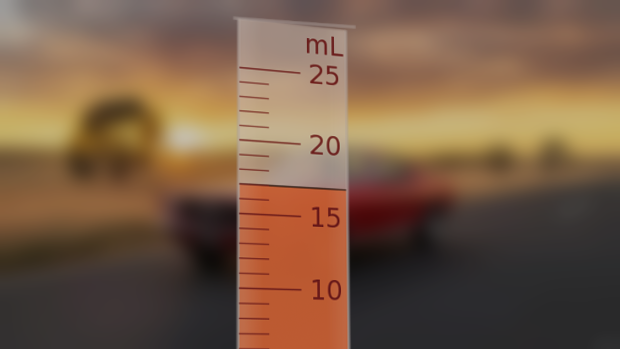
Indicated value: 17 mL
